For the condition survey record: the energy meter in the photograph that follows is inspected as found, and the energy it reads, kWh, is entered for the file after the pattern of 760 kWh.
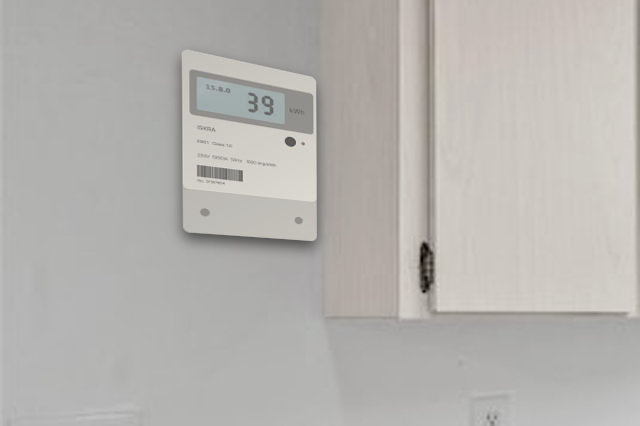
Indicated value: 39 kWh
